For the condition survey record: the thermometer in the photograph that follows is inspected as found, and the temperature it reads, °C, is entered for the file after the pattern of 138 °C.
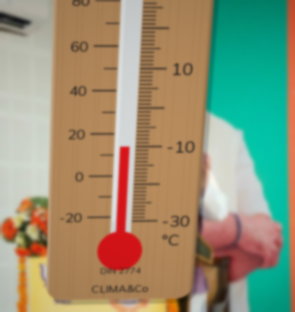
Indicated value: -10 °C
